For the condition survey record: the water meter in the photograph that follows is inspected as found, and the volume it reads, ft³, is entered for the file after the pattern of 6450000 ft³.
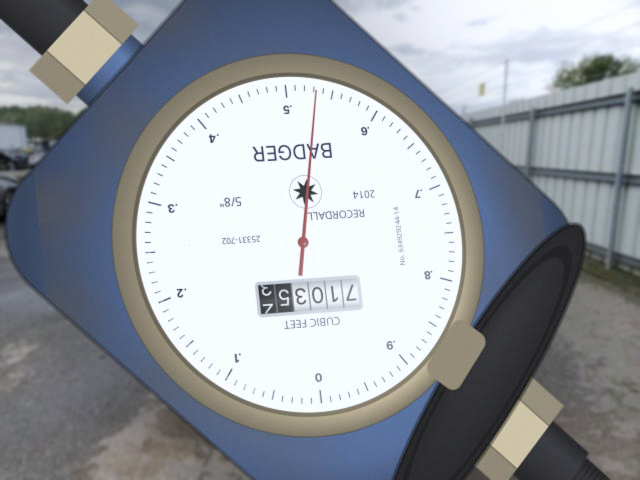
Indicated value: 710352.53 ft³
